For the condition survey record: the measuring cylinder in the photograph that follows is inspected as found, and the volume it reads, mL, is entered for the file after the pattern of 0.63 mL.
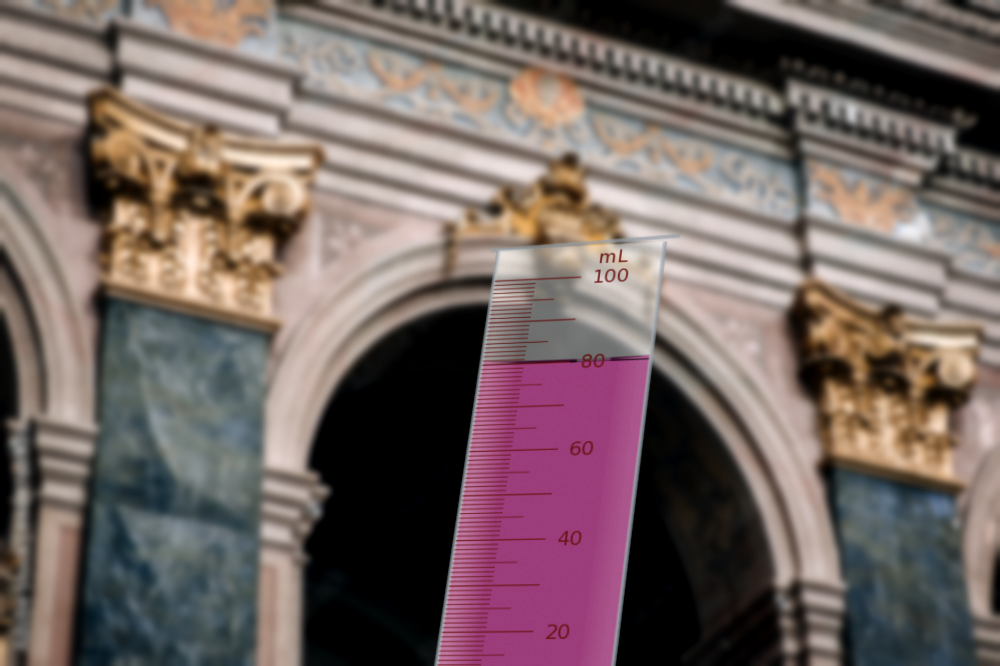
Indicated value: 80 mL
